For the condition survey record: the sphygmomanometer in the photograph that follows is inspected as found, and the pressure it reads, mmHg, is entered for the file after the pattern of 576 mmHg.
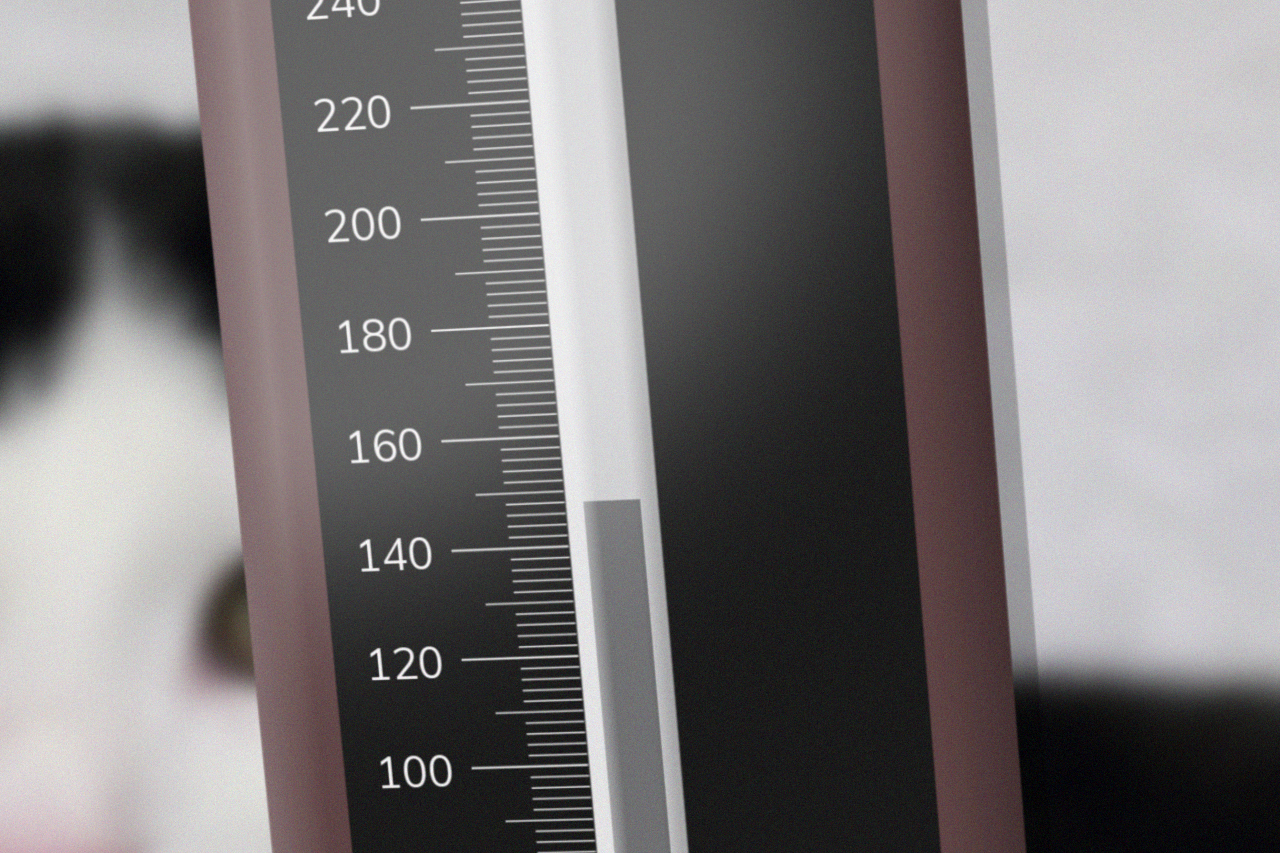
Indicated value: 148 mmHg
